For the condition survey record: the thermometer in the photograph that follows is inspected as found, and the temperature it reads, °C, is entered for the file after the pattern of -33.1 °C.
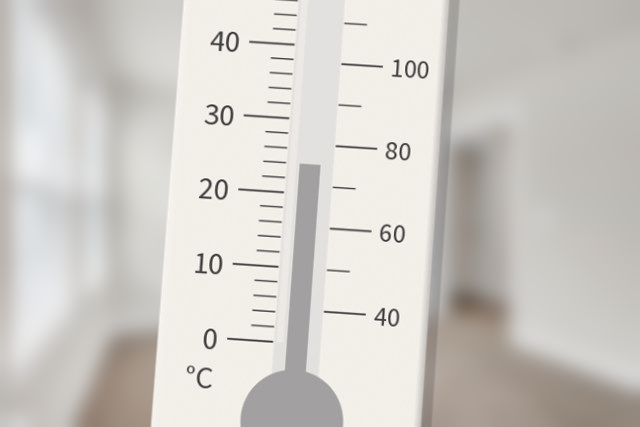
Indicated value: 24 °C
